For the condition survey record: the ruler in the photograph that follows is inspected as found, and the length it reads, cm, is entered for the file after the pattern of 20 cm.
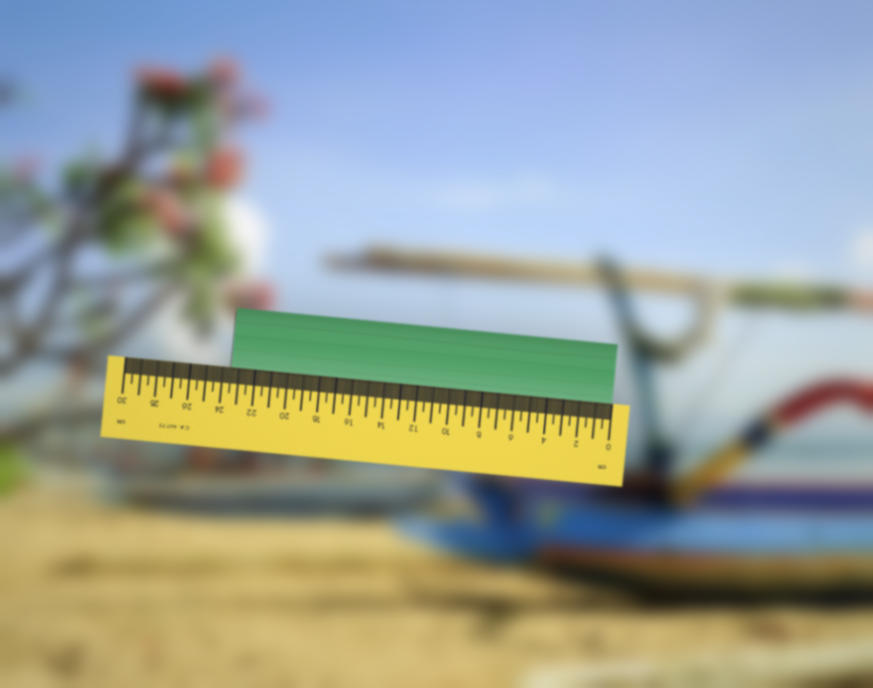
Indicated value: 23.5 cm
